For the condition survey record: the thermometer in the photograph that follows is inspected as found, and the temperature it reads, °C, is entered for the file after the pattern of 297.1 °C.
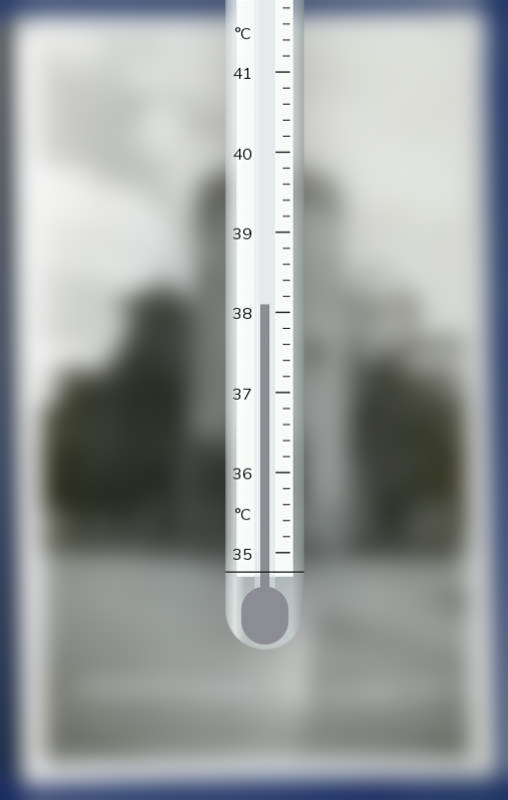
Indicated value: 38.1 °C
